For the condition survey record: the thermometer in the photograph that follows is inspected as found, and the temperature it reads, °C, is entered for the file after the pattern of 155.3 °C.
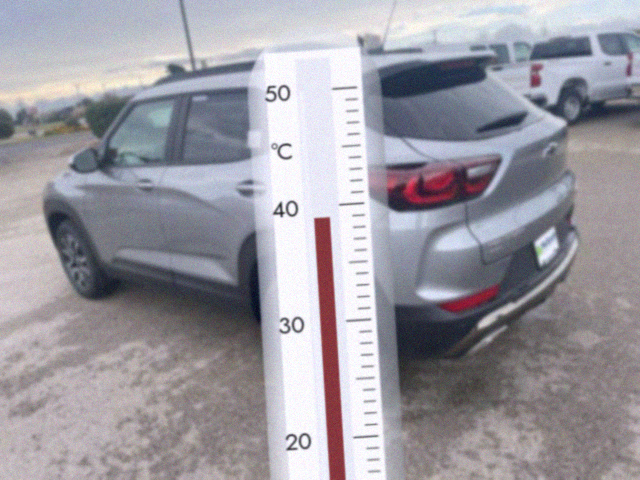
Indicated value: 39 °C
